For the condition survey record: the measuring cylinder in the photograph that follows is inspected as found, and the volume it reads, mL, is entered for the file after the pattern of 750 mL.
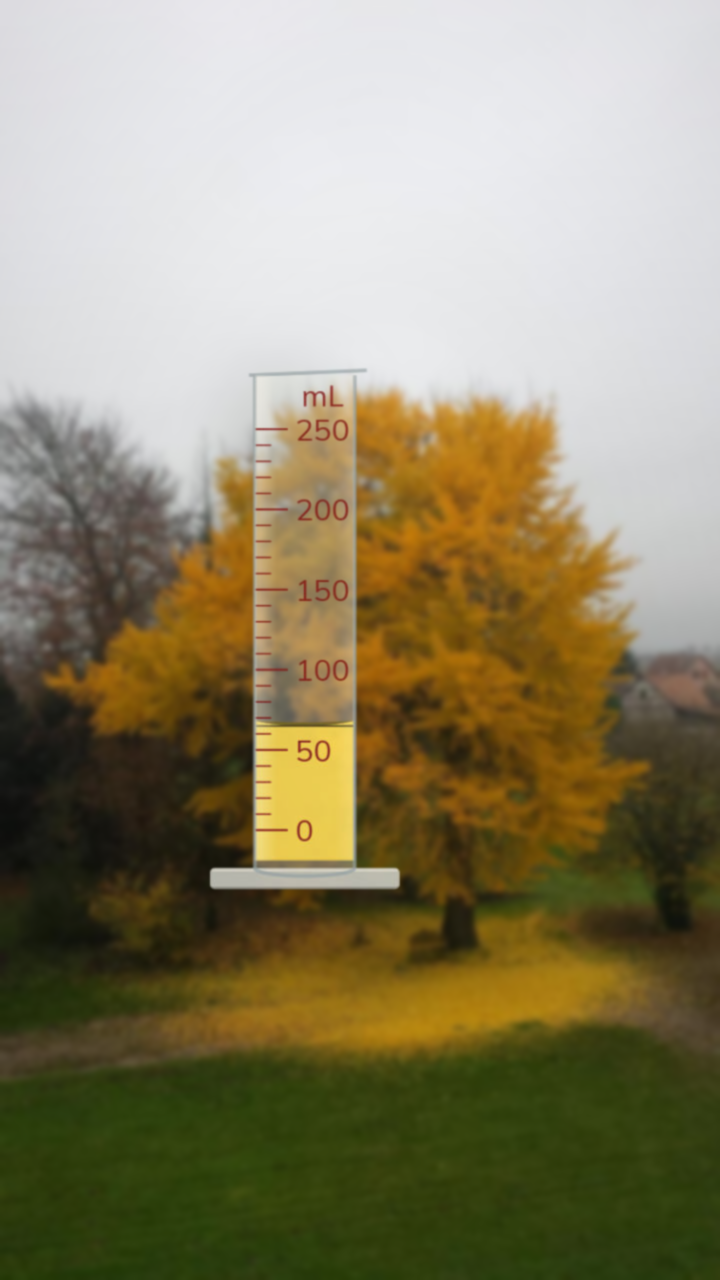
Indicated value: 65 mL
